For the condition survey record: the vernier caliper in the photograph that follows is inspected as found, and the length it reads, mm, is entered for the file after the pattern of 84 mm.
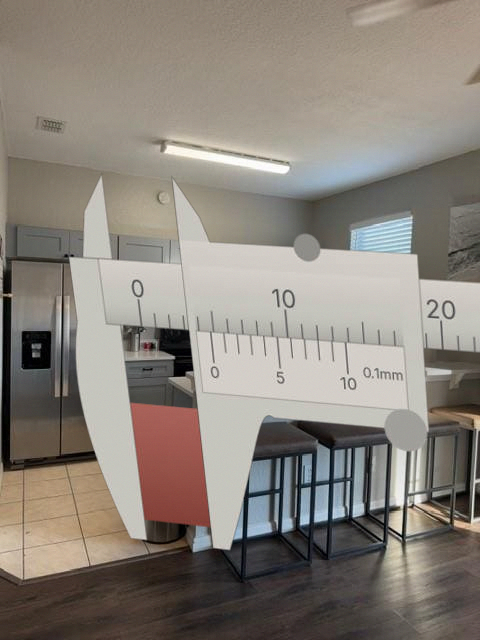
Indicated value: 4.8 mm
